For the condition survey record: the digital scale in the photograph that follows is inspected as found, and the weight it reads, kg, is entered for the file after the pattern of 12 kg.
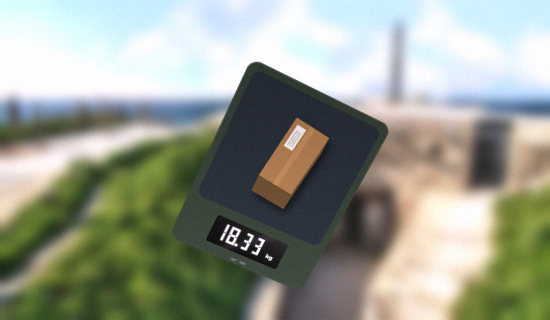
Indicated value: 18.33 kg
